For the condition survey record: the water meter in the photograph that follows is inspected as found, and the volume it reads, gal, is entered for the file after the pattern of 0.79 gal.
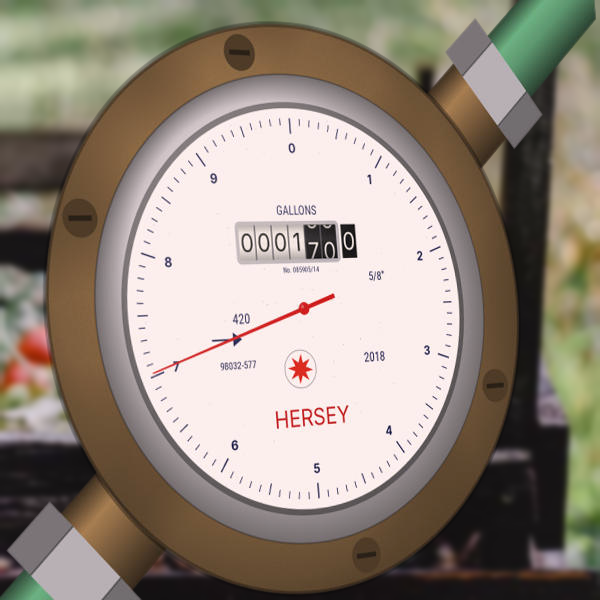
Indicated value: 1697.0 gal
